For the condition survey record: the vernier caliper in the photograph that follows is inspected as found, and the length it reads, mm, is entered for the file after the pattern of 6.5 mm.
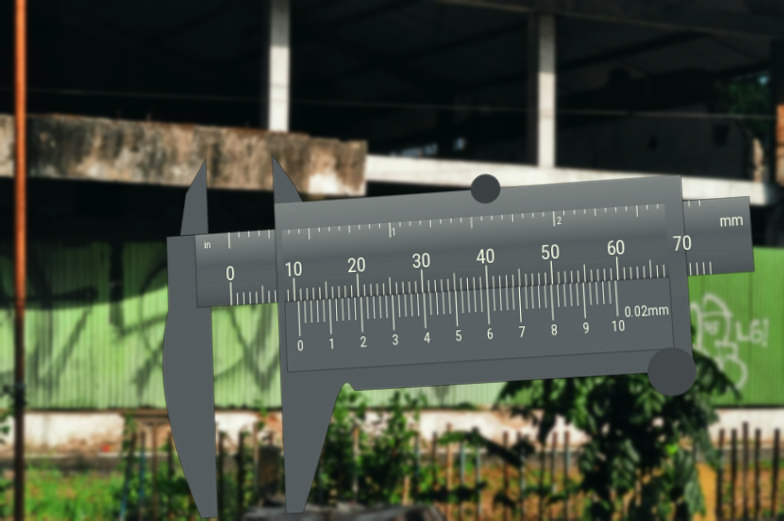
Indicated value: 10.6 mm
